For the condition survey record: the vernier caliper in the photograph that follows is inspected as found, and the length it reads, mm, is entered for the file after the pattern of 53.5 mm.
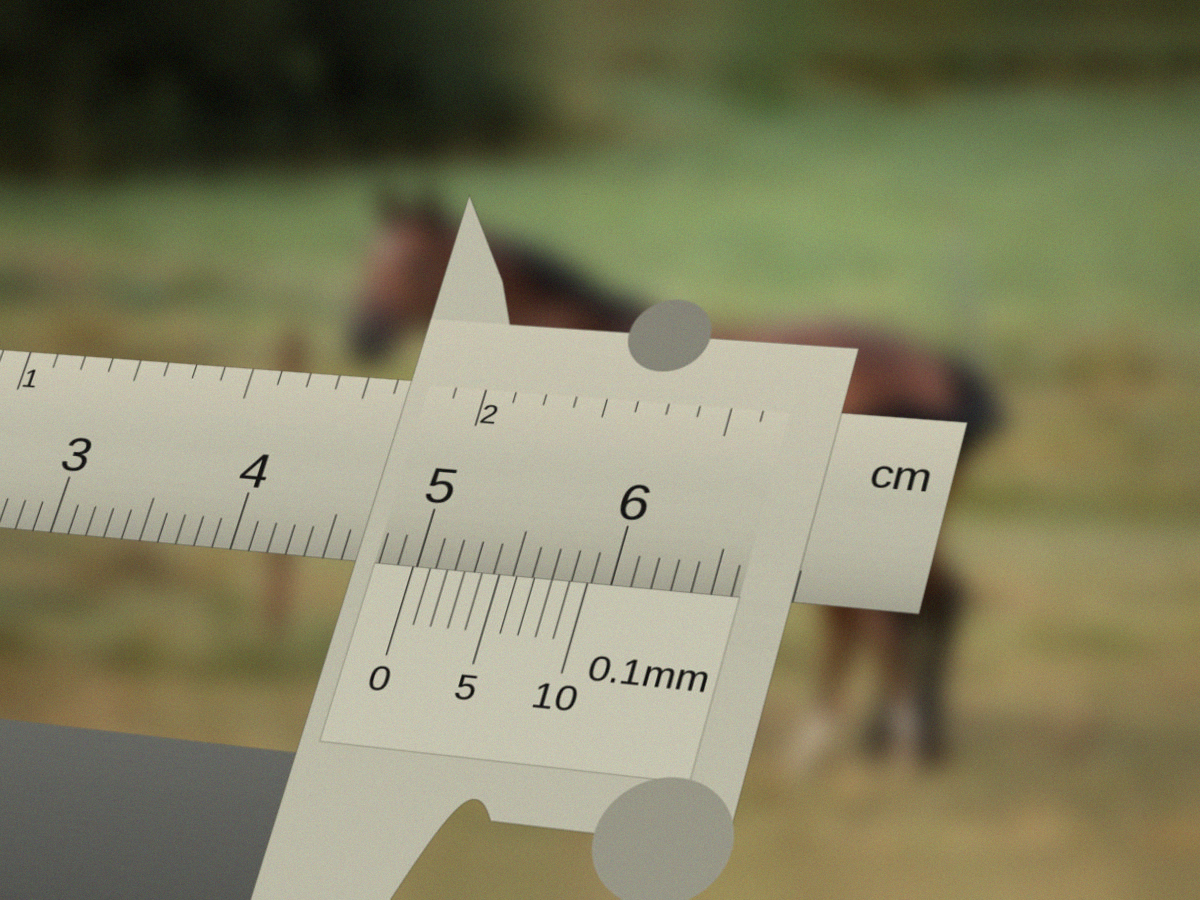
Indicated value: 49.8 mm
